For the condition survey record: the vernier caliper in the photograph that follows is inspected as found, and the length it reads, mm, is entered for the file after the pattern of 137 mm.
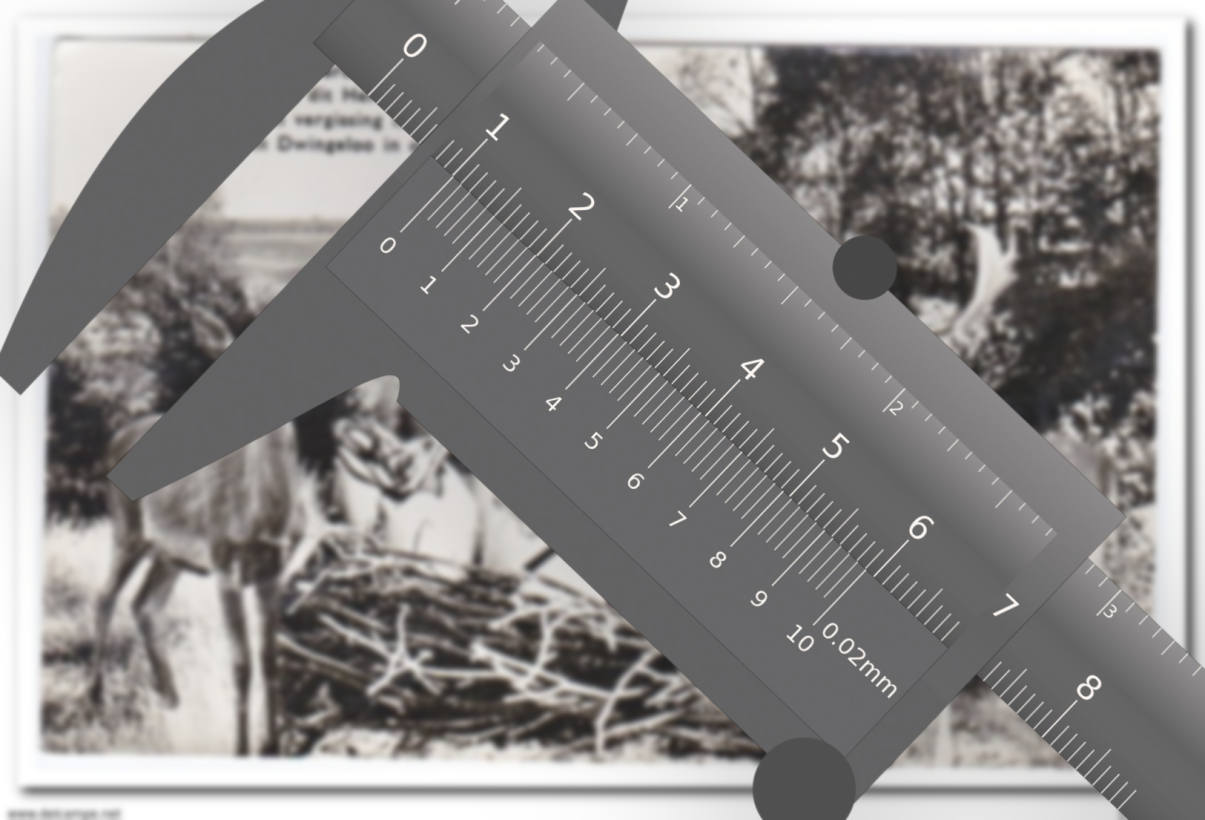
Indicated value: 10.1 mm
